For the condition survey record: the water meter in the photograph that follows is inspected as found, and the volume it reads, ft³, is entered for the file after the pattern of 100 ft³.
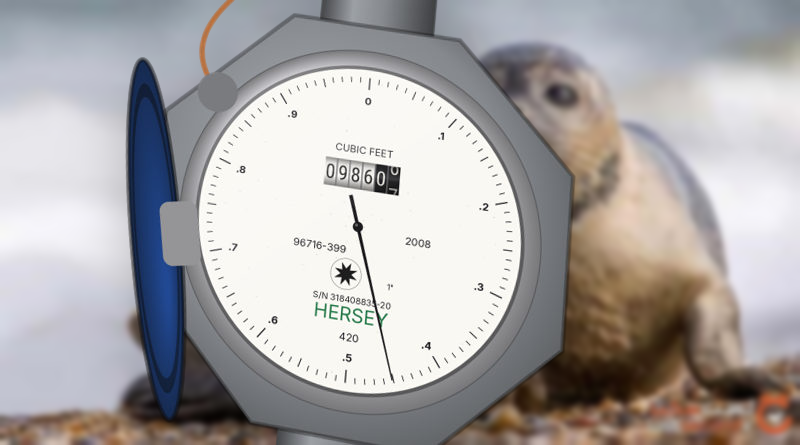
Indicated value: 98606.45 ft³
